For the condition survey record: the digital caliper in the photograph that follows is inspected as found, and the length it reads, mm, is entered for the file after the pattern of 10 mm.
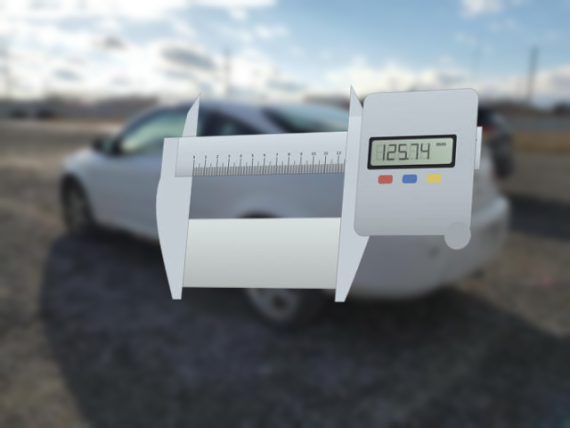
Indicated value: 125.74 mm
